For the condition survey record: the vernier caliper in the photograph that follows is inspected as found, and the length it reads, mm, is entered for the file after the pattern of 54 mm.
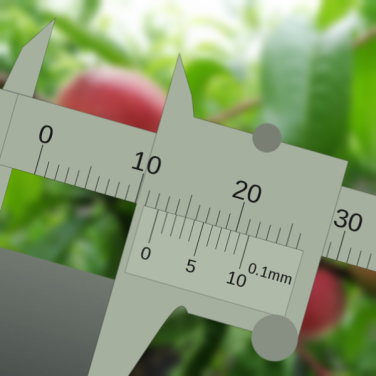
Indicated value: 12.3 mm
